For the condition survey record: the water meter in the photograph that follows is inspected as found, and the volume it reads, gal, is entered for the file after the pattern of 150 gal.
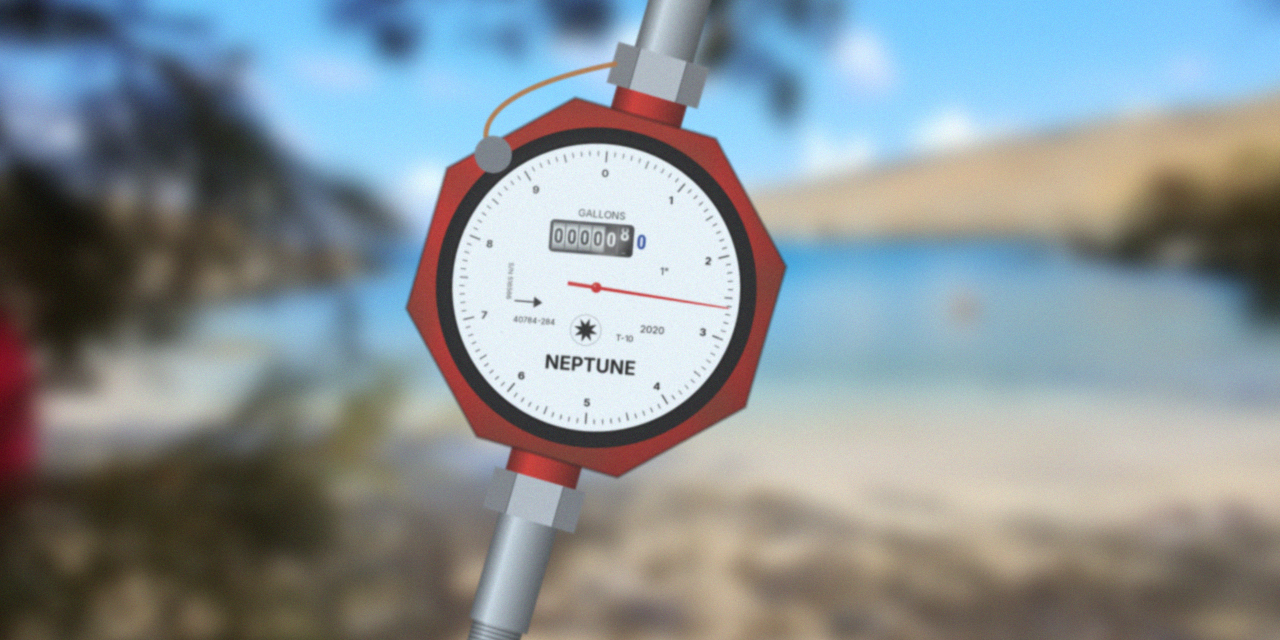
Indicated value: 82.6 gal
